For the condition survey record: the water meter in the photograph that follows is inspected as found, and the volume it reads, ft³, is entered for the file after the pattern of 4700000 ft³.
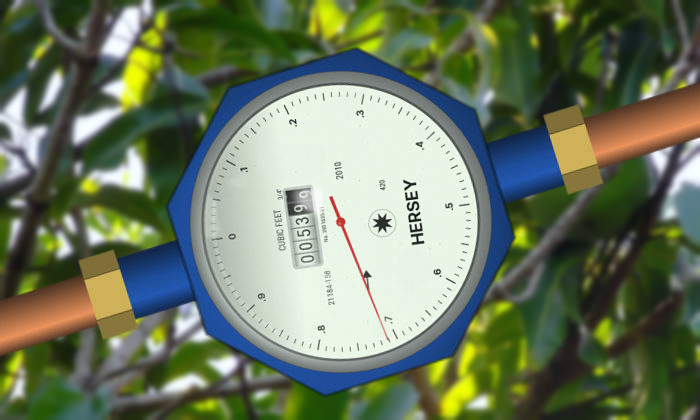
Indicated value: 5398.71 ft³
